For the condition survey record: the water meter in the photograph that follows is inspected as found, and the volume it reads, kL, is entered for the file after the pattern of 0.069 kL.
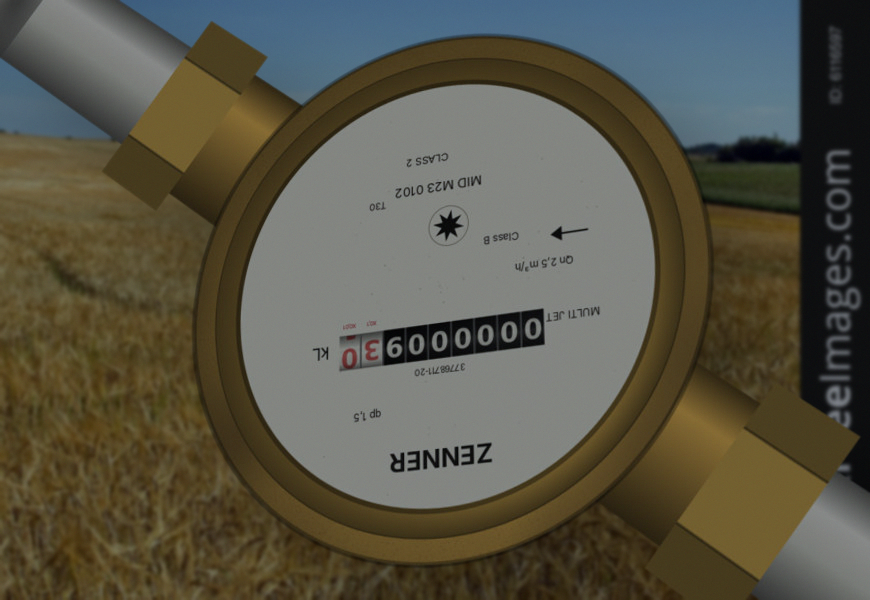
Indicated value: 9.30 kL
